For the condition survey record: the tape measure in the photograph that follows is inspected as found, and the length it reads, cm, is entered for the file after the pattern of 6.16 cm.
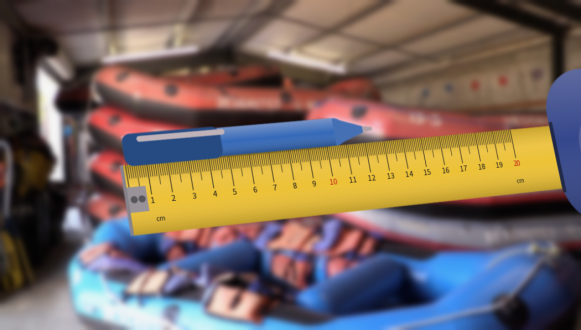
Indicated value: 12.5 cm
